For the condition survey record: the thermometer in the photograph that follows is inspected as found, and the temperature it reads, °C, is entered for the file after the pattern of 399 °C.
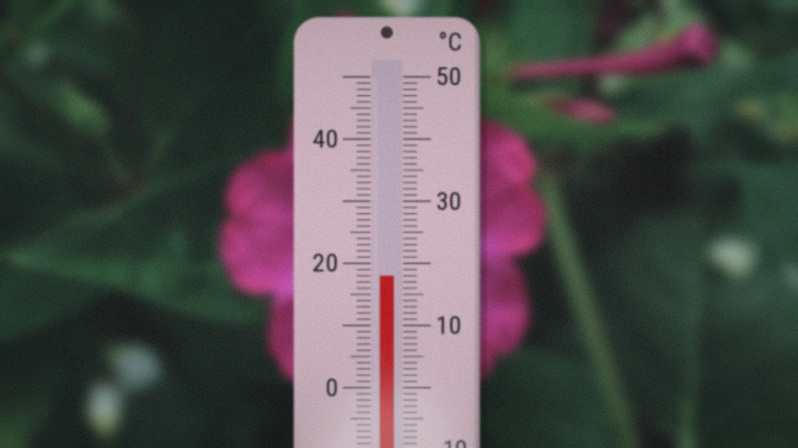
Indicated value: 18 °C
